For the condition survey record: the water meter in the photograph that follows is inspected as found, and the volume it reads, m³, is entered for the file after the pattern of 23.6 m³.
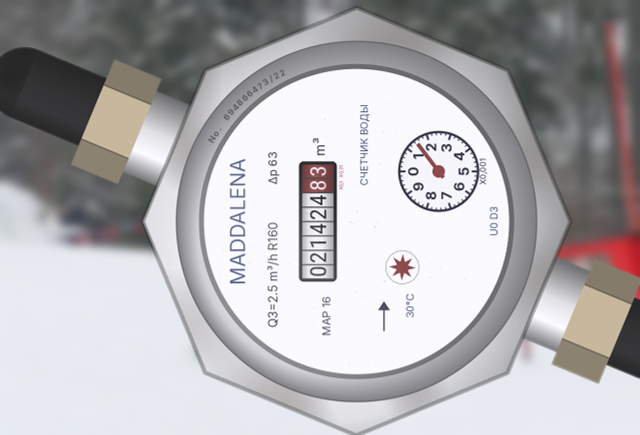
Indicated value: 21424.831 m³
